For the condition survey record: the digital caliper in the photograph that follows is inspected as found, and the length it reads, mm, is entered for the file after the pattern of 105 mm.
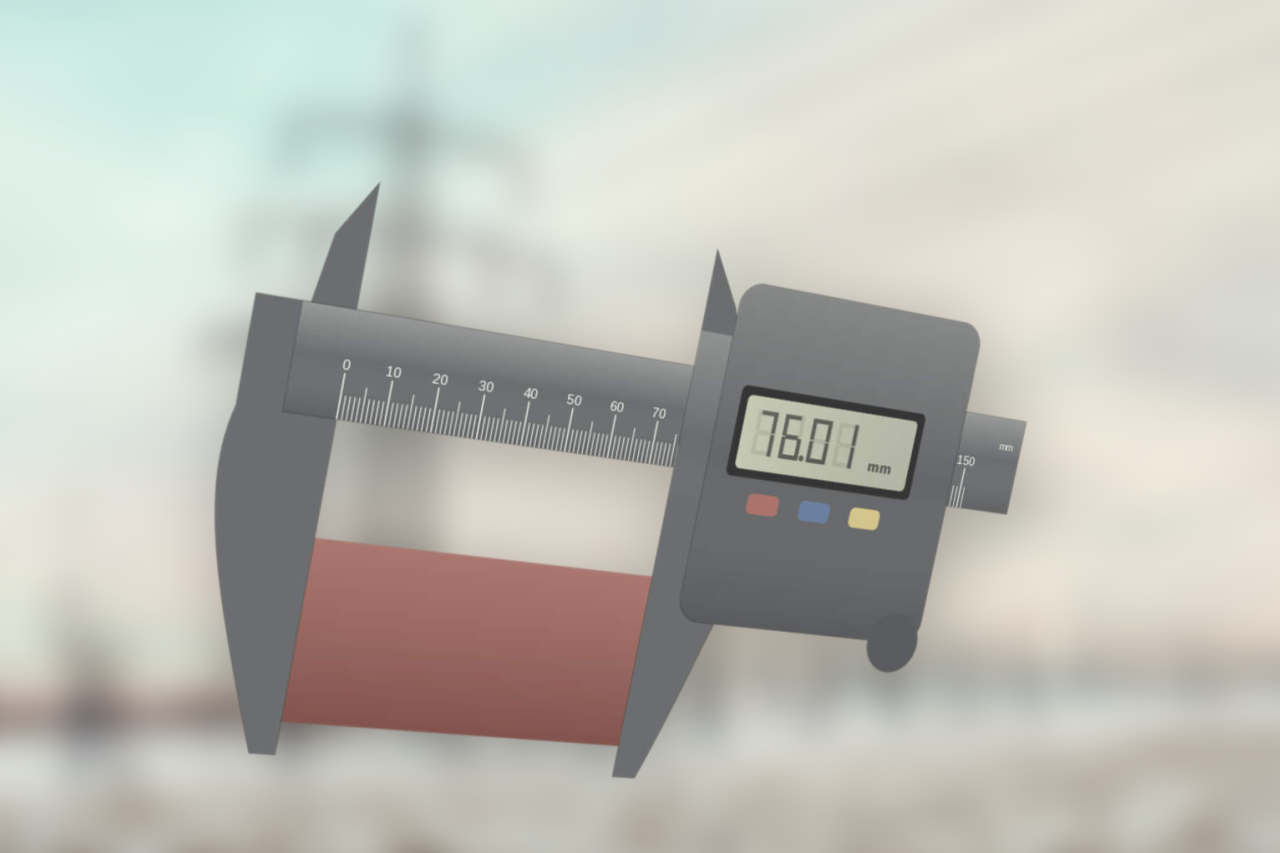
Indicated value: 76.01 mm
